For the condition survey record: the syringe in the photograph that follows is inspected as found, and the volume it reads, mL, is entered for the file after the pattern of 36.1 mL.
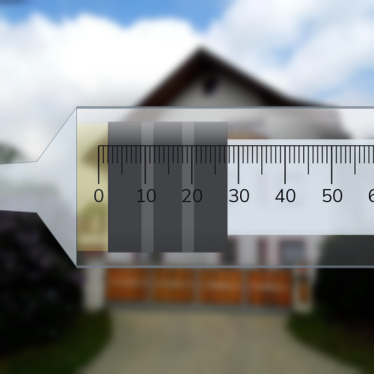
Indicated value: 2 mL
